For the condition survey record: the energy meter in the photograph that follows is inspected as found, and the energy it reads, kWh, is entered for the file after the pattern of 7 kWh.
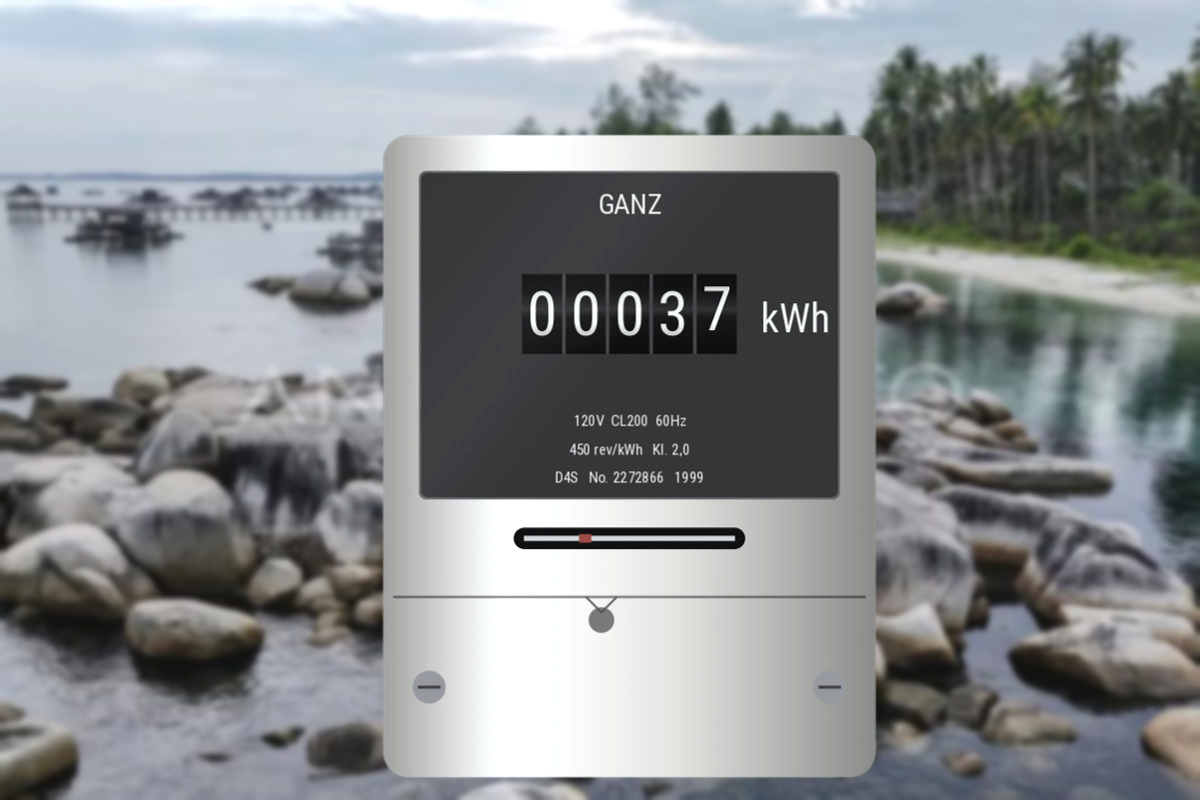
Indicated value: 37 kWh
